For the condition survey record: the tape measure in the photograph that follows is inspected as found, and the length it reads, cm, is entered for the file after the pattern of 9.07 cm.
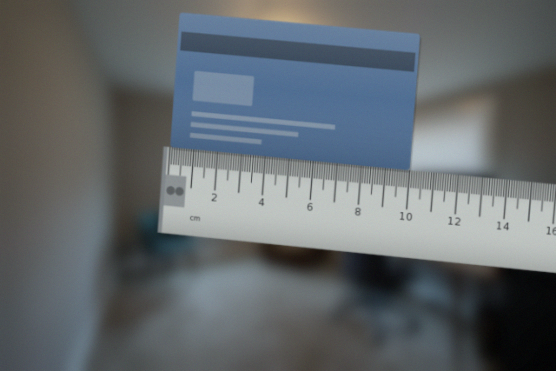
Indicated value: 10 cm
